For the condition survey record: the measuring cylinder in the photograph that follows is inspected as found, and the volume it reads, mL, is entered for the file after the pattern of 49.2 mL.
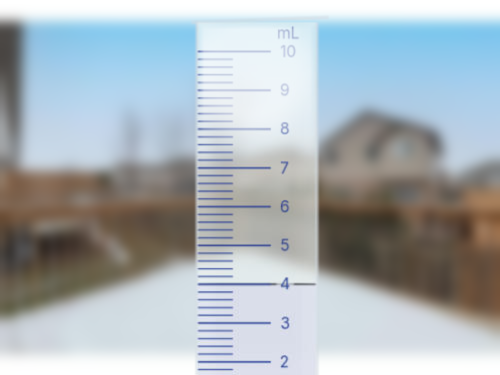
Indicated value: 4 mL
